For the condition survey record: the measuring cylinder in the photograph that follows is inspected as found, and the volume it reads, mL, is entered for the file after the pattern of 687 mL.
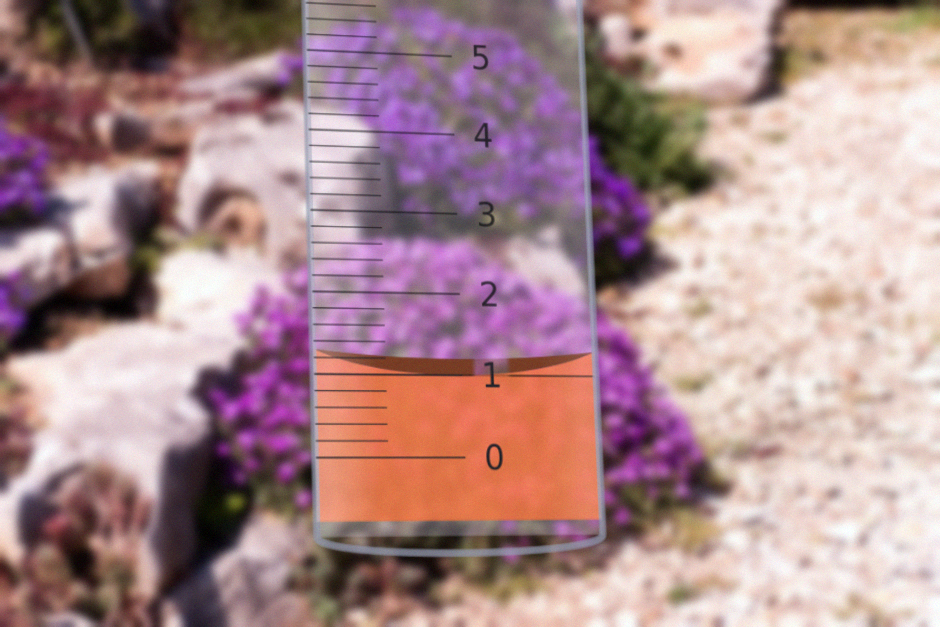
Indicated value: 1 mL
